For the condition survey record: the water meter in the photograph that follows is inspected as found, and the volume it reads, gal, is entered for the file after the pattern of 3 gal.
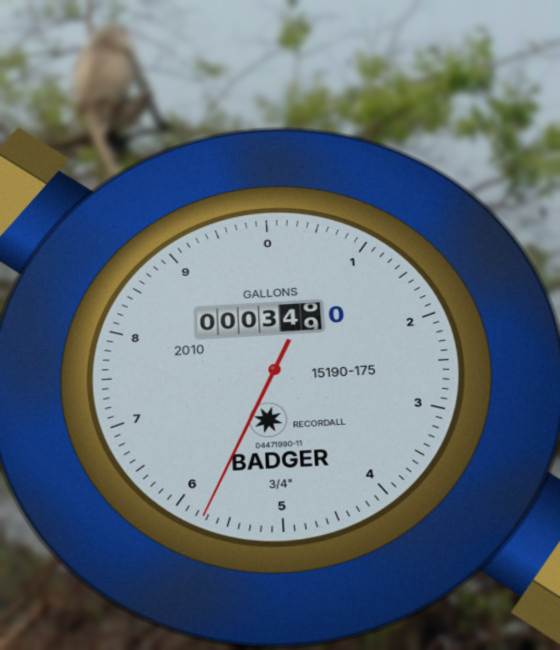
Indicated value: 3485.7 gal
